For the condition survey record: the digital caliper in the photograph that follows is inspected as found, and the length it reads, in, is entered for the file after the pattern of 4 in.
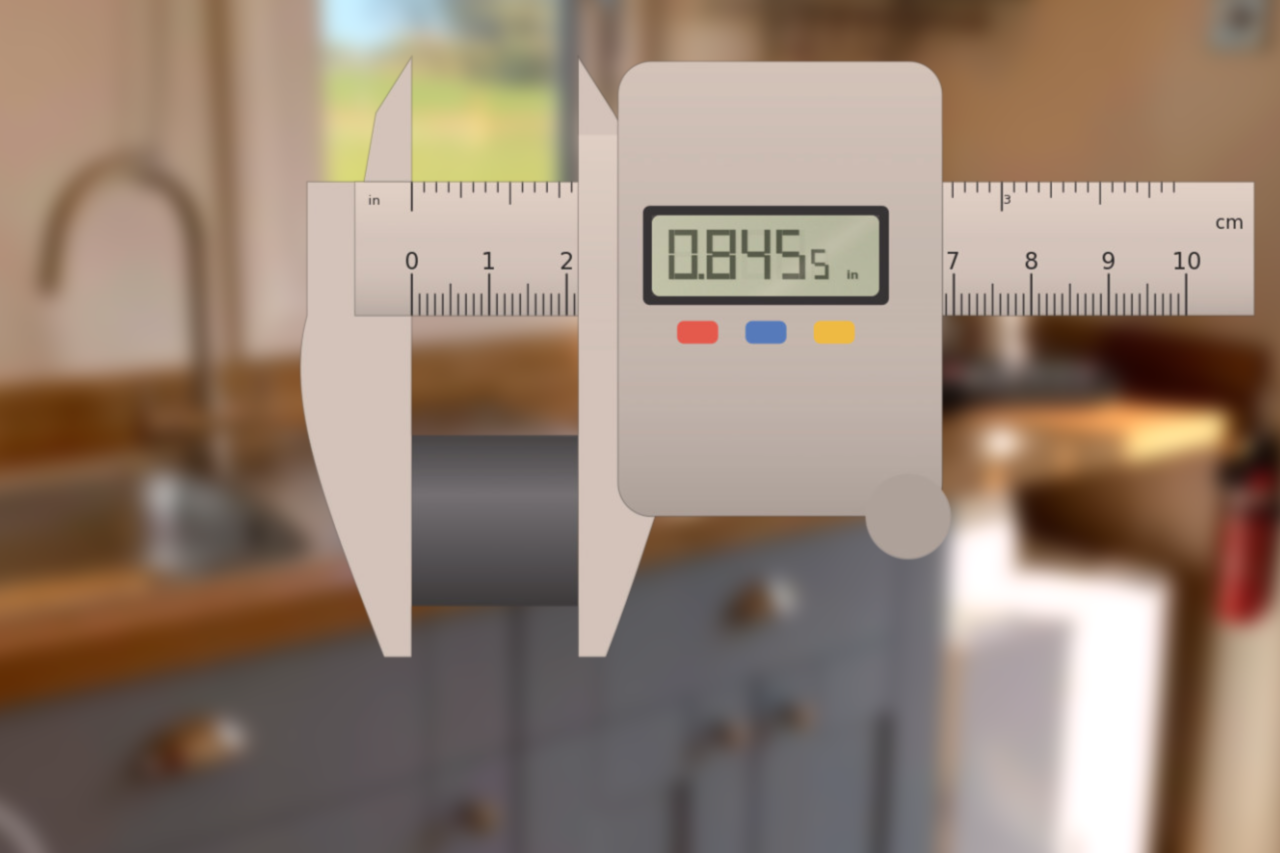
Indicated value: 0.8455 in
